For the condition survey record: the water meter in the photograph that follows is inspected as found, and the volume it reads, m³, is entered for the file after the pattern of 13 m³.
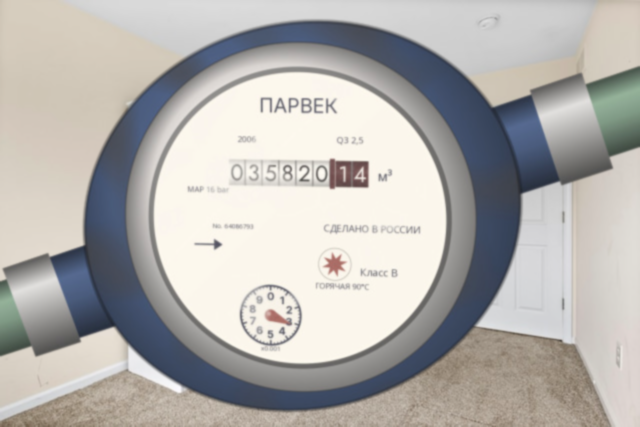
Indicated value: 35820.143 m³
